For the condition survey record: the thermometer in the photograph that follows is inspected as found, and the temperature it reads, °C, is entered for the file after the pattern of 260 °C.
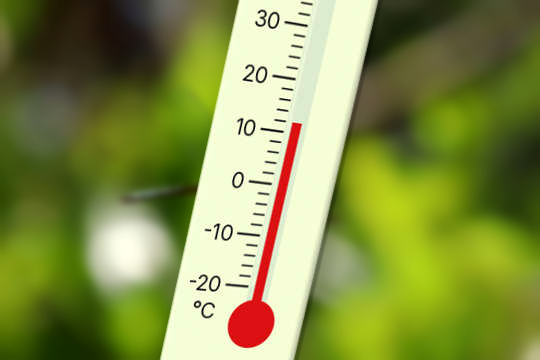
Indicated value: 12 °C
